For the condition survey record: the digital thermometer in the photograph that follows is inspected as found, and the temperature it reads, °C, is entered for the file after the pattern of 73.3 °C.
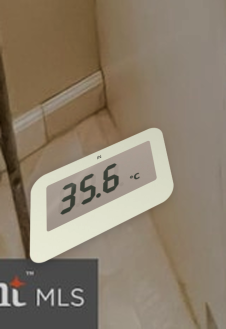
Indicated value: 35.6 °C
